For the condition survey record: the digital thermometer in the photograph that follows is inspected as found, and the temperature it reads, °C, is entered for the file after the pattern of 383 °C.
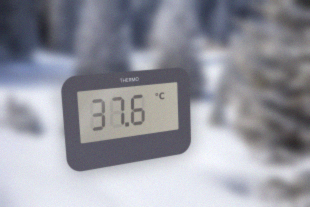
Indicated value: 37.6 °C
